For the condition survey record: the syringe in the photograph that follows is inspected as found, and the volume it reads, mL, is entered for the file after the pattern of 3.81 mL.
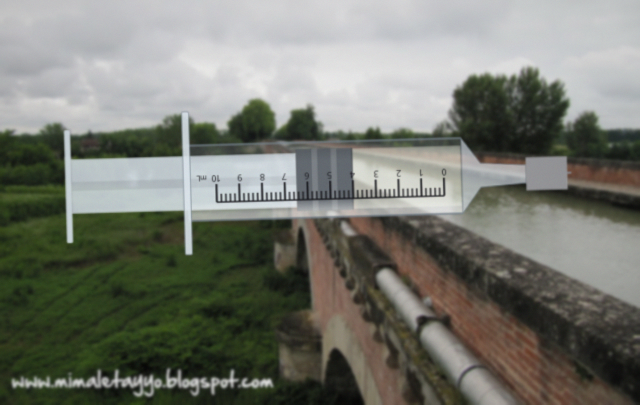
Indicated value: 4 mL
